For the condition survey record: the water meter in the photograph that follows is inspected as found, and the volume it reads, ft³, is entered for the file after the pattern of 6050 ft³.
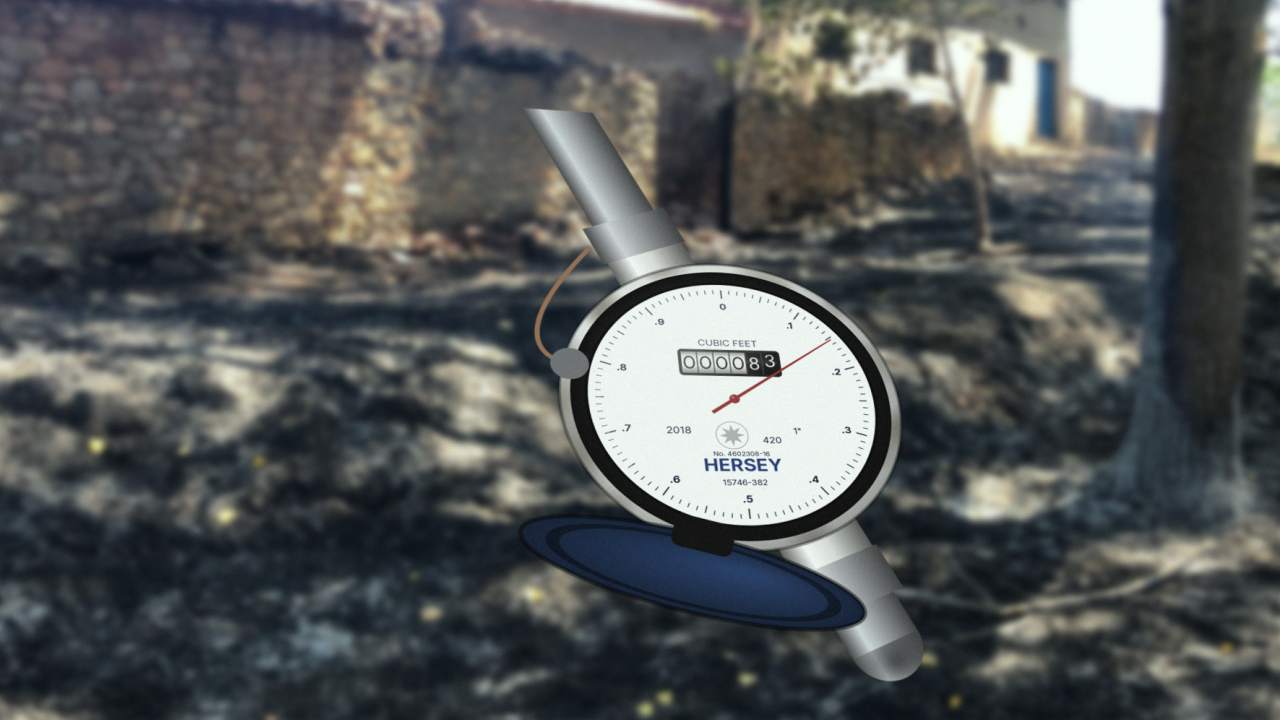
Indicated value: 83.15 ft³
